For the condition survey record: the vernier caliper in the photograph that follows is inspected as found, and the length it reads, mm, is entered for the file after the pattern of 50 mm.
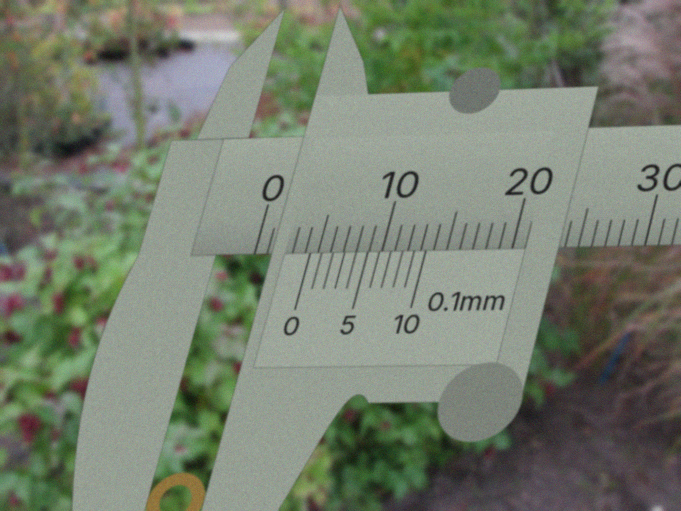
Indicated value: 4.4 mm
